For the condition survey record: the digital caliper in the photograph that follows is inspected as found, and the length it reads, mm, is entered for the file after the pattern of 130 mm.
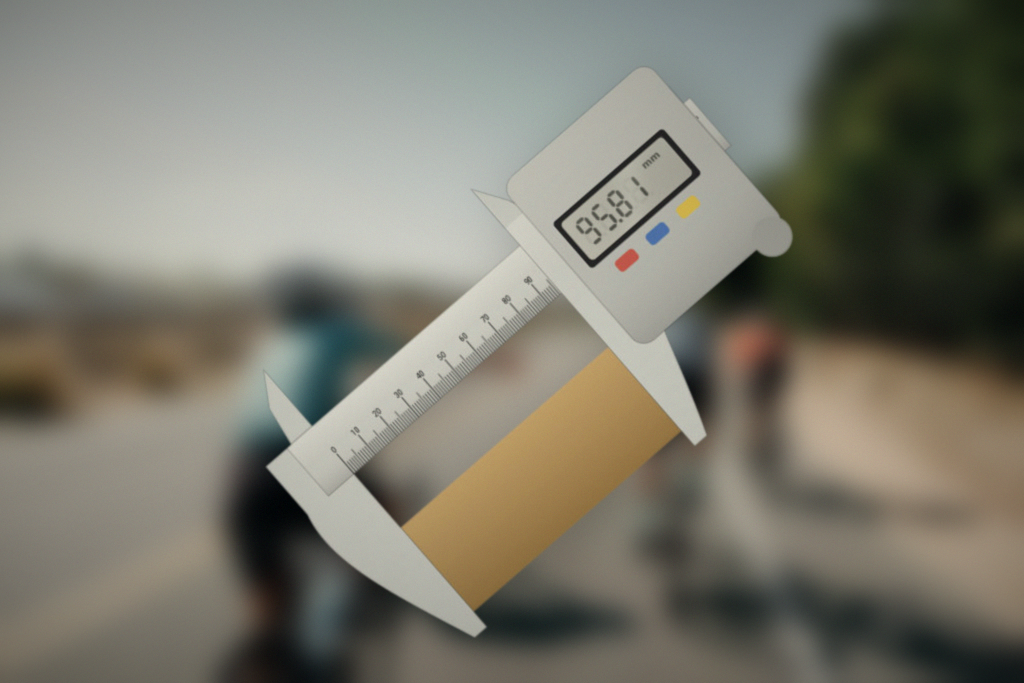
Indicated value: 95.81 mm
